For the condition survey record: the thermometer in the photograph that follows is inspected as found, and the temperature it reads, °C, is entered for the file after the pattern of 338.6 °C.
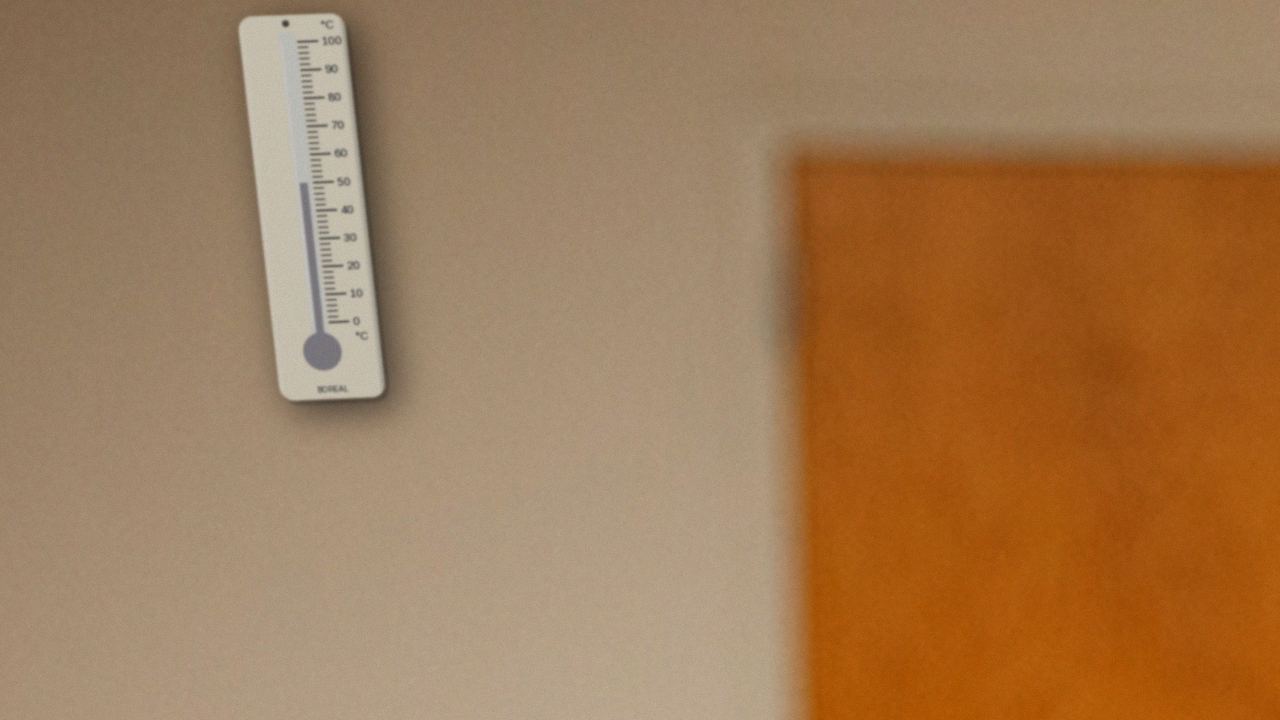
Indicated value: 50 °C
